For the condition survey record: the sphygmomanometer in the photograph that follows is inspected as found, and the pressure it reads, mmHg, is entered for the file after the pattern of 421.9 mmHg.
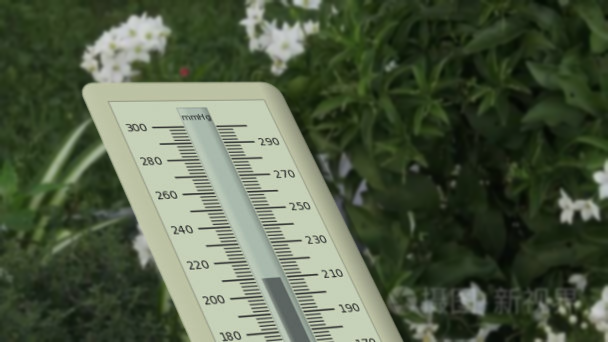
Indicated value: 210 mmHg
